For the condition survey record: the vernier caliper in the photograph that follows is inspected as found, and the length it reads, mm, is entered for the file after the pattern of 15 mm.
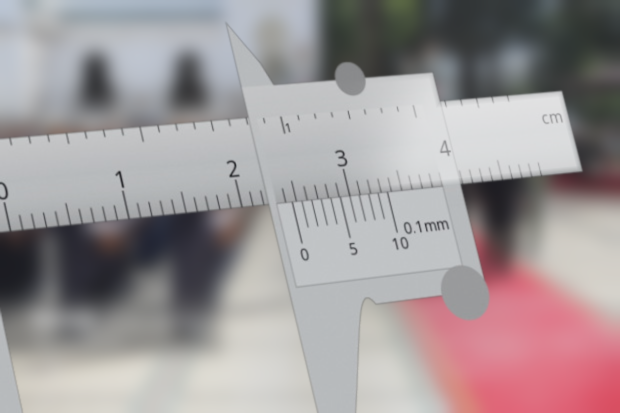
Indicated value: 24.6 mm
